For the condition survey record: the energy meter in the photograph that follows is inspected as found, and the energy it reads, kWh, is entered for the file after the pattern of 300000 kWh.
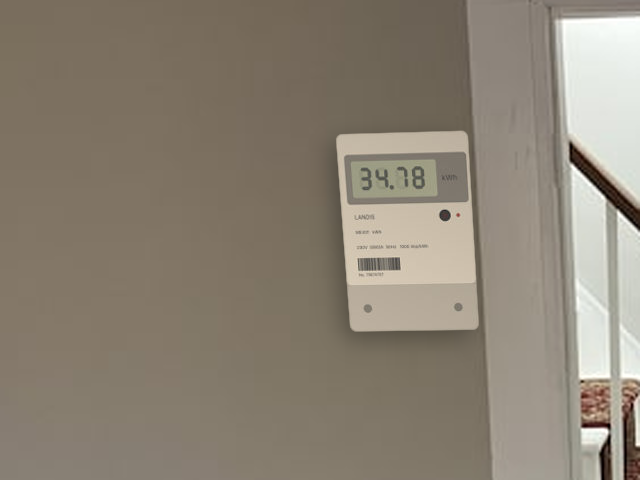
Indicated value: 34.78 kWh
